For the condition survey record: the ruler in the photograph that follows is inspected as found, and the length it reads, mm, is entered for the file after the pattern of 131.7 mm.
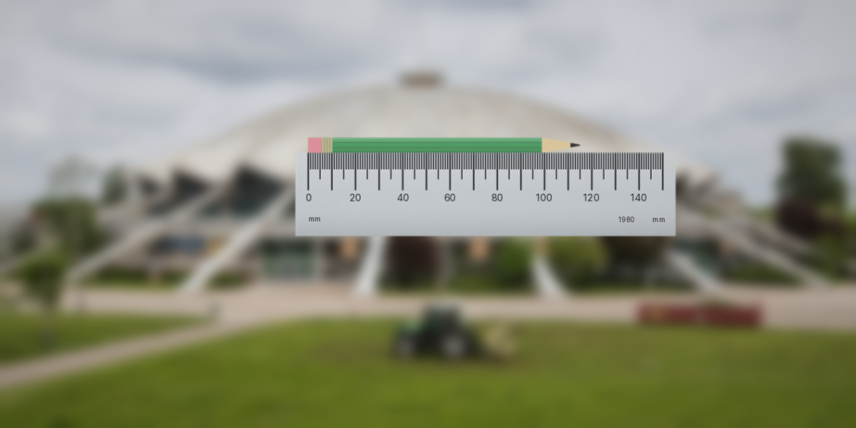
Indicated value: 115 mm
